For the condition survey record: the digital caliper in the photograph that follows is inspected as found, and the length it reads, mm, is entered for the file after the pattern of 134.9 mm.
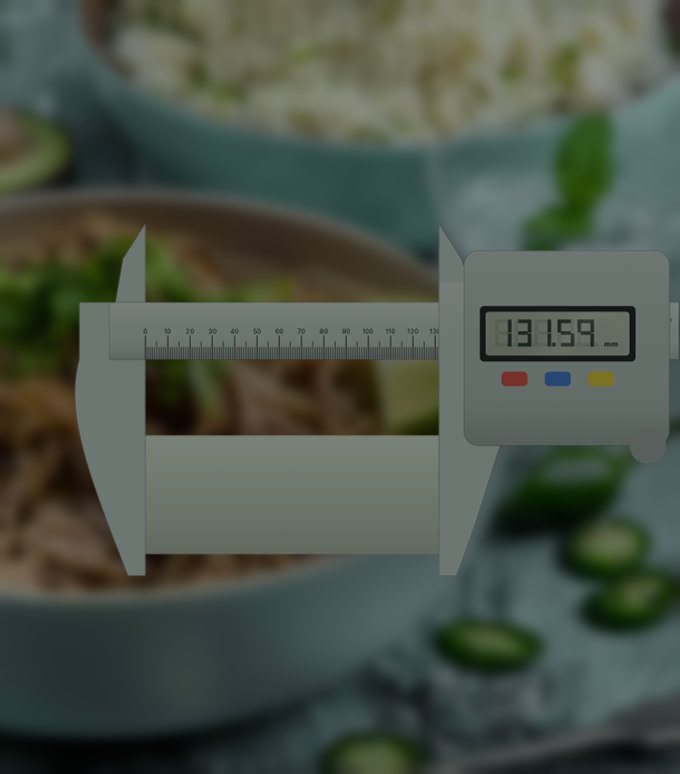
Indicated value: 131.59 mm
